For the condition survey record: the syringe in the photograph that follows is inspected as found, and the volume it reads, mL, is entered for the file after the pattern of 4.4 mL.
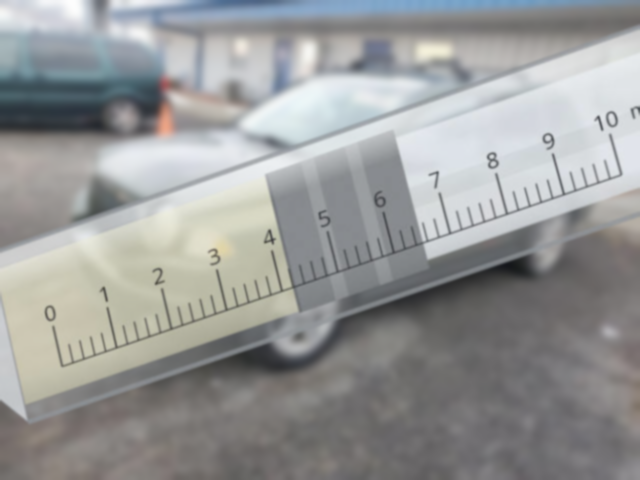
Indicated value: 4.2 mL
